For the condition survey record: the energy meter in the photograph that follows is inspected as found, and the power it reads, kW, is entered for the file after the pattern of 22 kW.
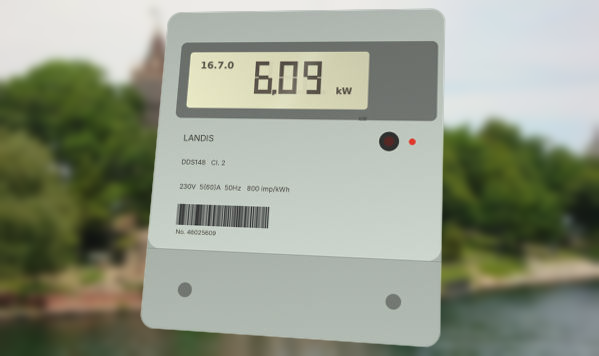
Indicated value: 6.09 kW
